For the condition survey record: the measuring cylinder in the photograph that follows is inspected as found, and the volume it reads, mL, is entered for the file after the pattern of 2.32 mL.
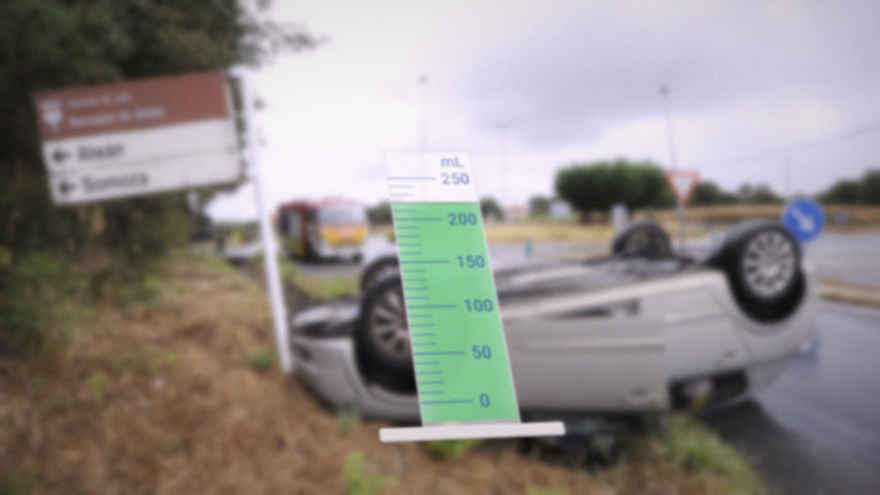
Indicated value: 220 mL
